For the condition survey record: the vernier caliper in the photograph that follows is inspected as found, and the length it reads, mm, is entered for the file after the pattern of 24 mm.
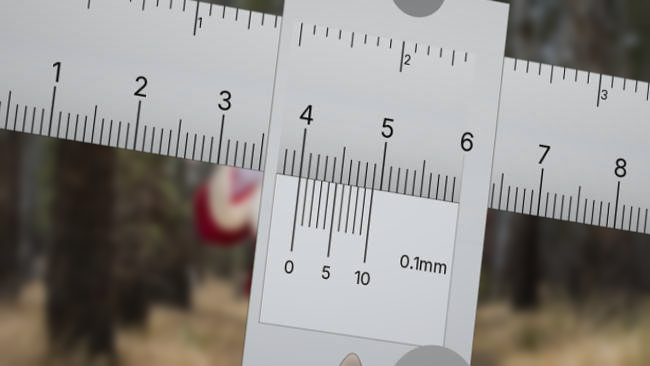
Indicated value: 40.0 mm
